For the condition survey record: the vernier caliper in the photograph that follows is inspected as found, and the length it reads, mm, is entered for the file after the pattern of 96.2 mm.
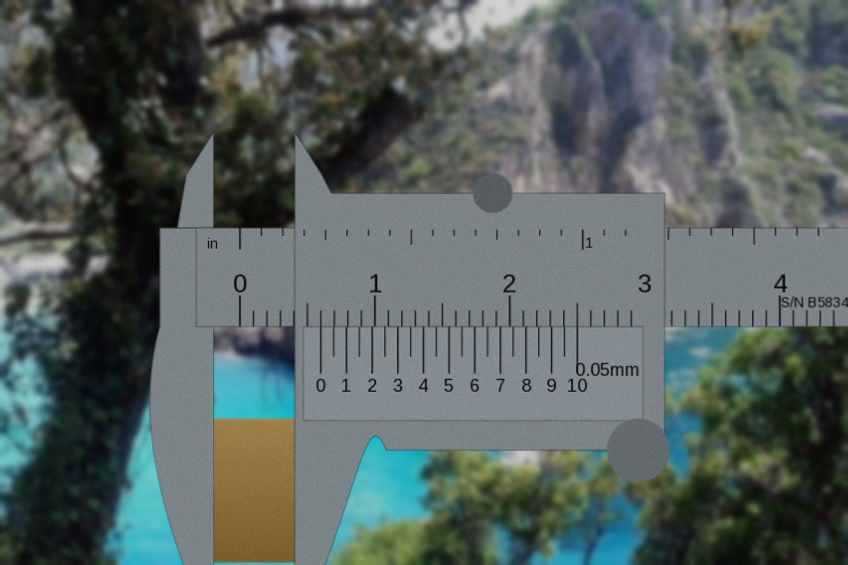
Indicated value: 6.0 mm
